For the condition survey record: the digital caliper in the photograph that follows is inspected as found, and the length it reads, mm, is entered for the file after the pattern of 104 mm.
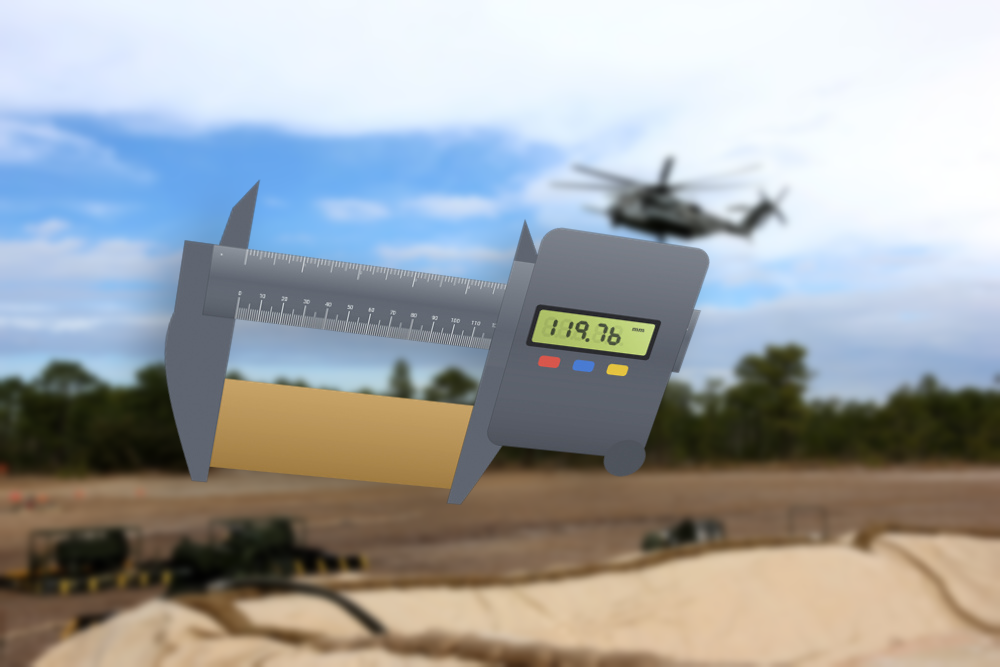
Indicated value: 119.76 mm
